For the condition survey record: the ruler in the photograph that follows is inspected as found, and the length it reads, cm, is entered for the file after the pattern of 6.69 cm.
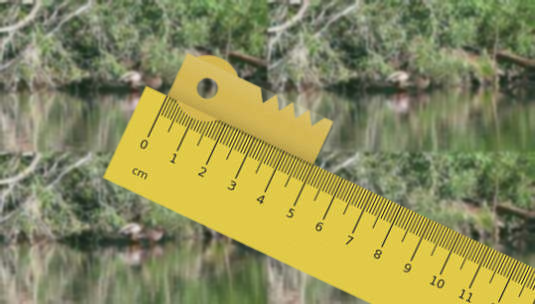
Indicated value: 5 cm
